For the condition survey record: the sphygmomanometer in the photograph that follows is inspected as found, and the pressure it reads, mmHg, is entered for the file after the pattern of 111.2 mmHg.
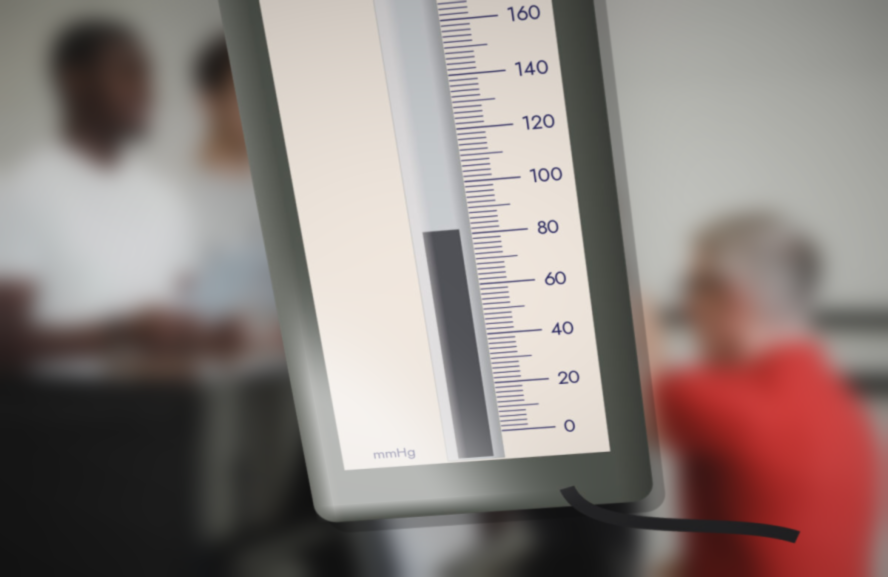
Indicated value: 82 mmHg
